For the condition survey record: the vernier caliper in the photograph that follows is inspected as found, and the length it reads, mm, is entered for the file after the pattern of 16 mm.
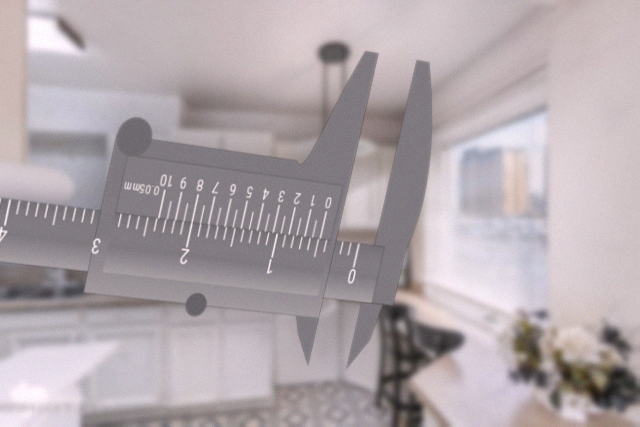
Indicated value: 4.8 mm
